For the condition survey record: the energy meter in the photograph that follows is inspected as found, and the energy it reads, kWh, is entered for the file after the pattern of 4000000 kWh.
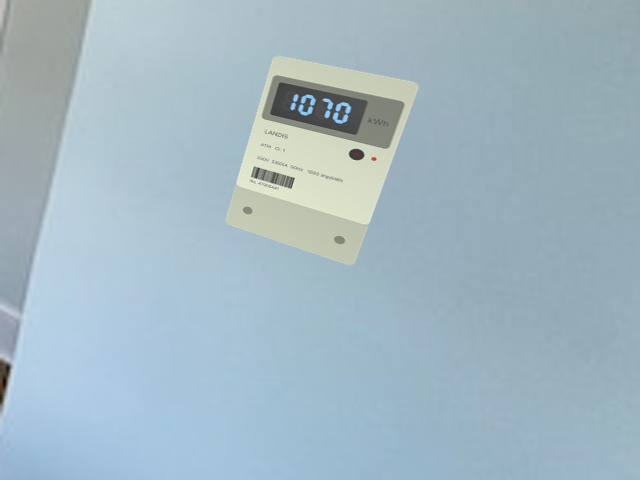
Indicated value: 1070 kWh
